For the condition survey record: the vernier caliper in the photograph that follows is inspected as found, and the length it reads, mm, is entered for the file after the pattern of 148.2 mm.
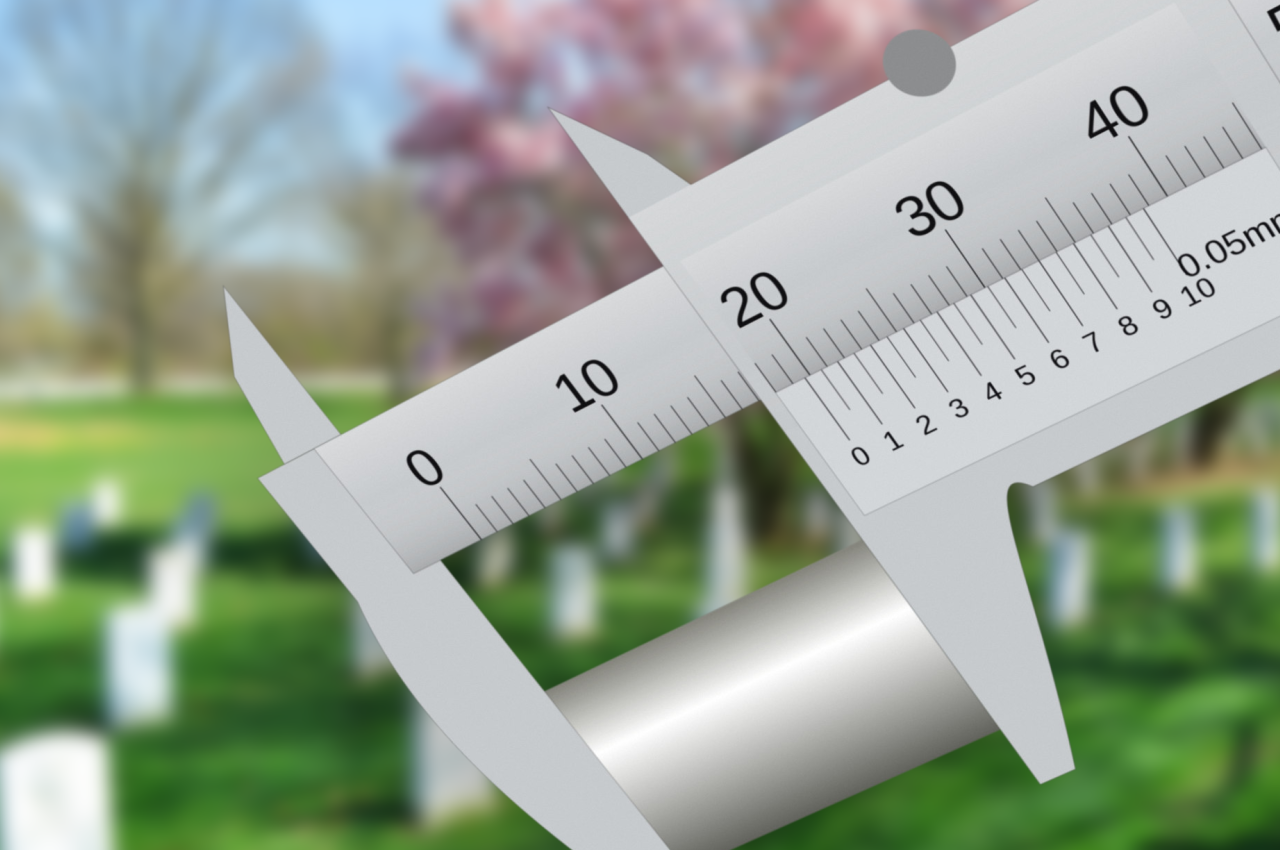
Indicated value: 19.7 mm
